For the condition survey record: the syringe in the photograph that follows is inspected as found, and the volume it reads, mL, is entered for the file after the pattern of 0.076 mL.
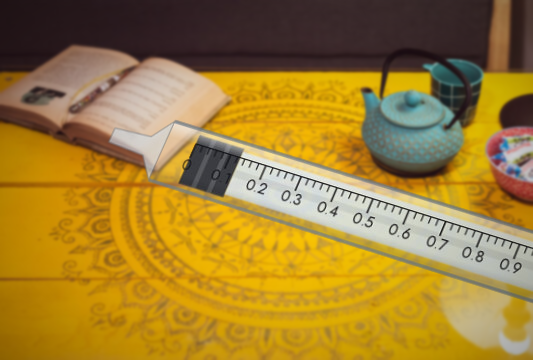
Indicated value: 0 mL
